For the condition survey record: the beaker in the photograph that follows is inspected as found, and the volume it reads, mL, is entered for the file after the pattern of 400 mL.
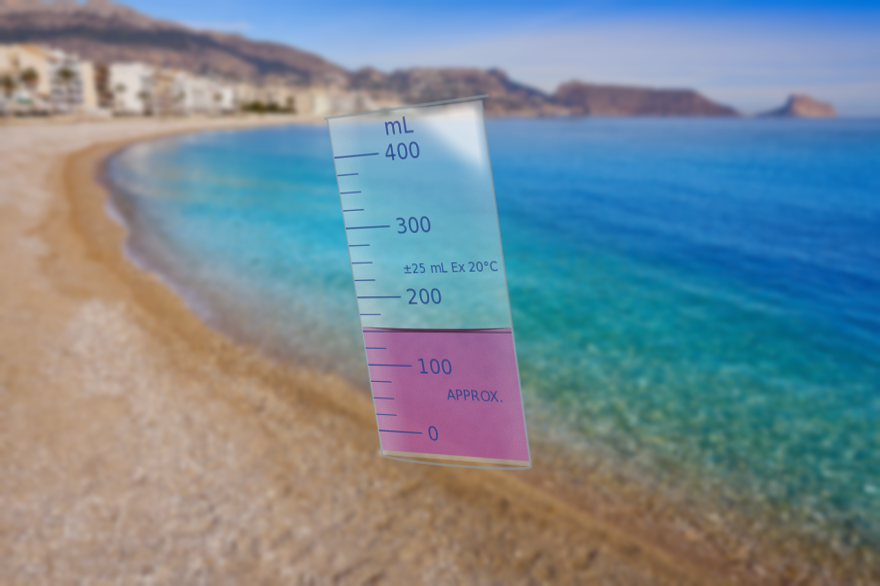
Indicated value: 150 mL
